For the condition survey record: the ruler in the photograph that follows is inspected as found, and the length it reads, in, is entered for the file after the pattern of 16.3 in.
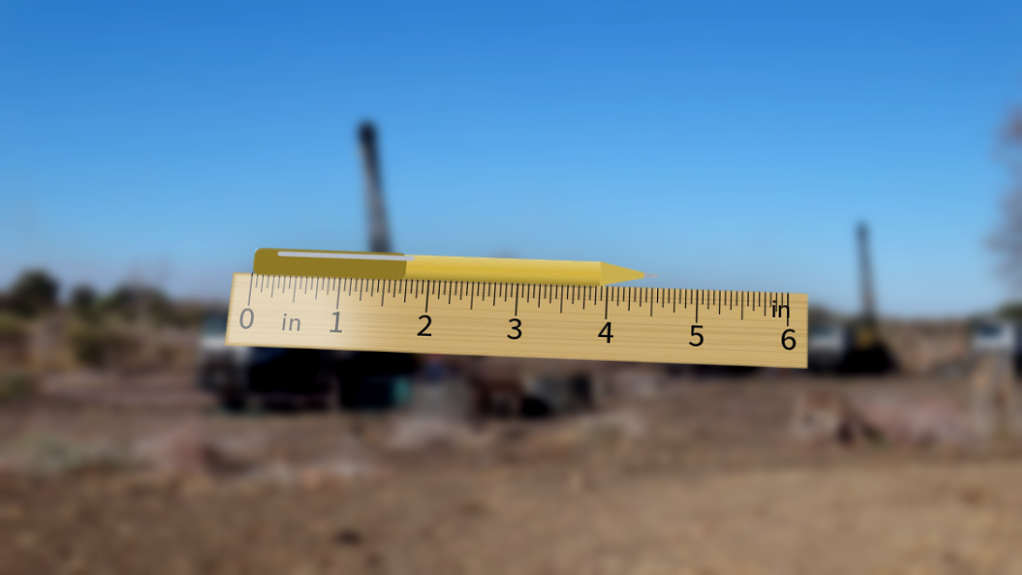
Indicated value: 4.5625 in
